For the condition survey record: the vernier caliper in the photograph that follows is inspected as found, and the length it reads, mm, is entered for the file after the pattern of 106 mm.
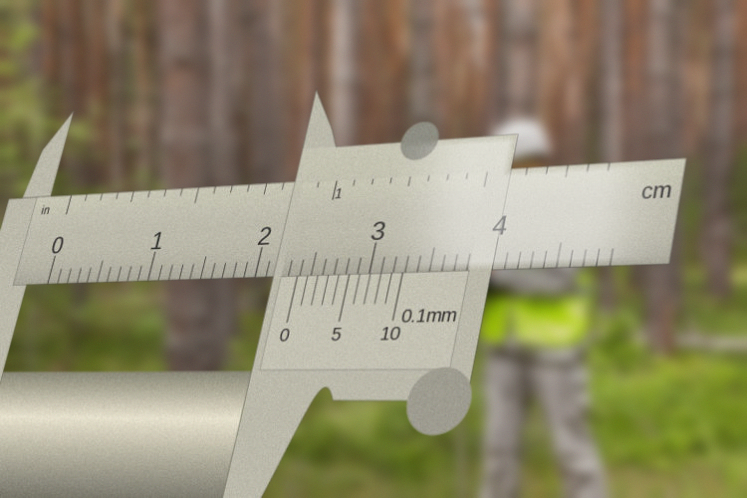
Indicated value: 23.8 mm
